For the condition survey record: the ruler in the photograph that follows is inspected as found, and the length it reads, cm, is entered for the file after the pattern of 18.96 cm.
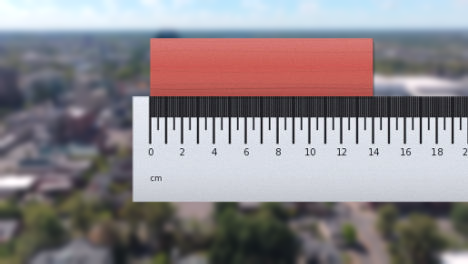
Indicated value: 14 cm
